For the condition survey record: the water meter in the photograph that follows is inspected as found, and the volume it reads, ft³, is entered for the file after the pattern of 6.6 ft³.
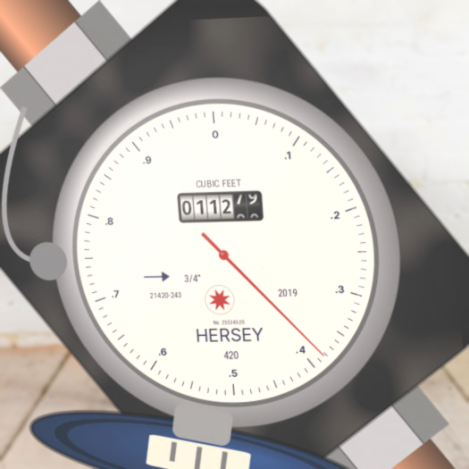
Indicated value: 11279.38 ft³
